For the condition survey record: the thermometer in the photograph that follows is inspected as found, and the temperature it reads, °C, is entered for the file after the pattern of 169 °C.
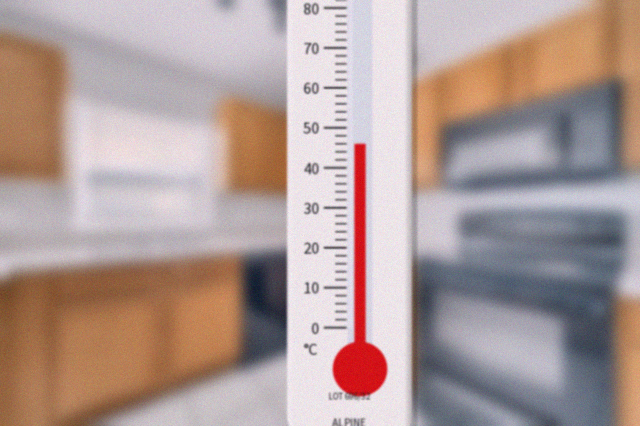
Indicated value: 46 °C
